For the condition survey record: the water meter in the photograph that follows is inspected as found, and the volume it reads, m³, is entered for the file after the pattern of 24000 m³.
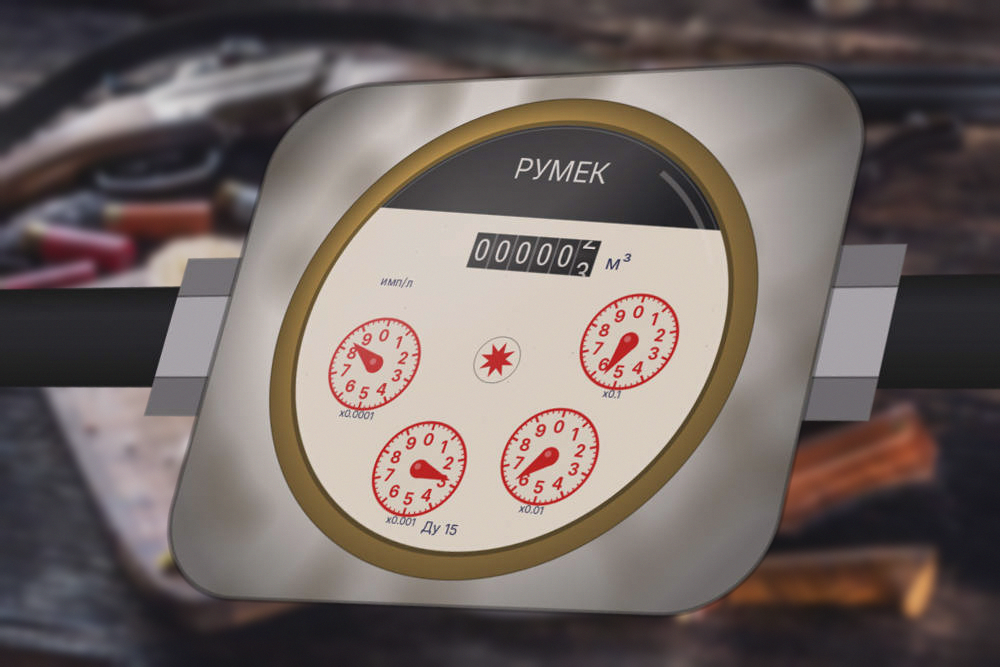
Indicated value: 2.5628 m³
